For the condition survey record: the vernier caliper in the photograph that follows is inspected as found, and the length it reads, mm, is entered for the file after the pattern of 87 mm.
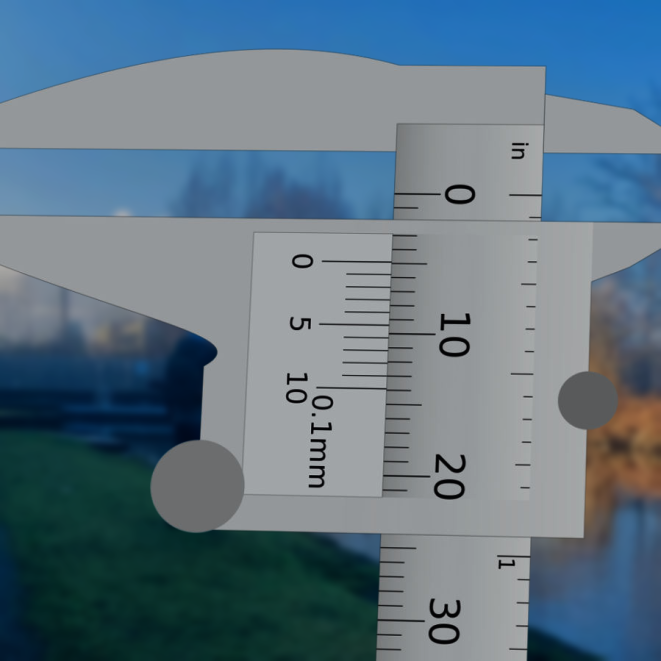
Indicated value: 4.9 mm
